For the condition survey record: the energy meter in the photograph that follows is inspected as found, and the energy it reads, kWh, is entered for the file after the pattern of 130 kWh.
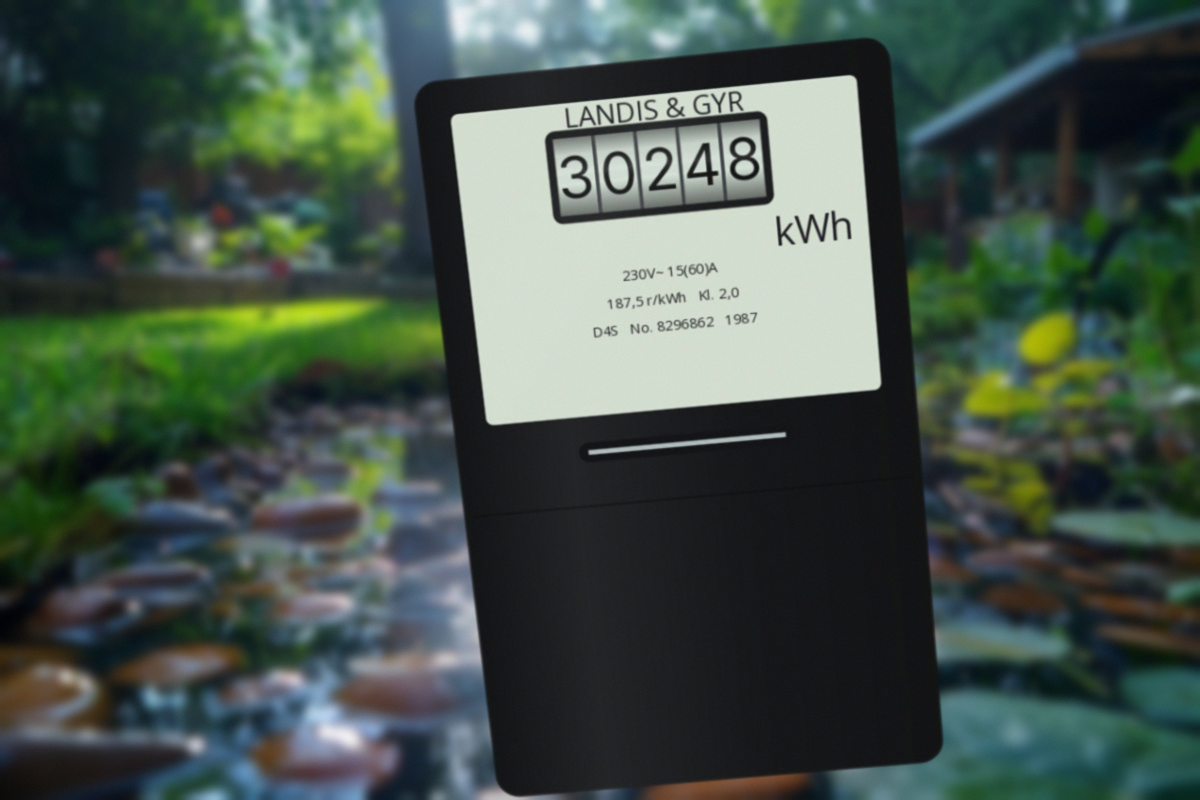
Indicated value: 30248 kWh
